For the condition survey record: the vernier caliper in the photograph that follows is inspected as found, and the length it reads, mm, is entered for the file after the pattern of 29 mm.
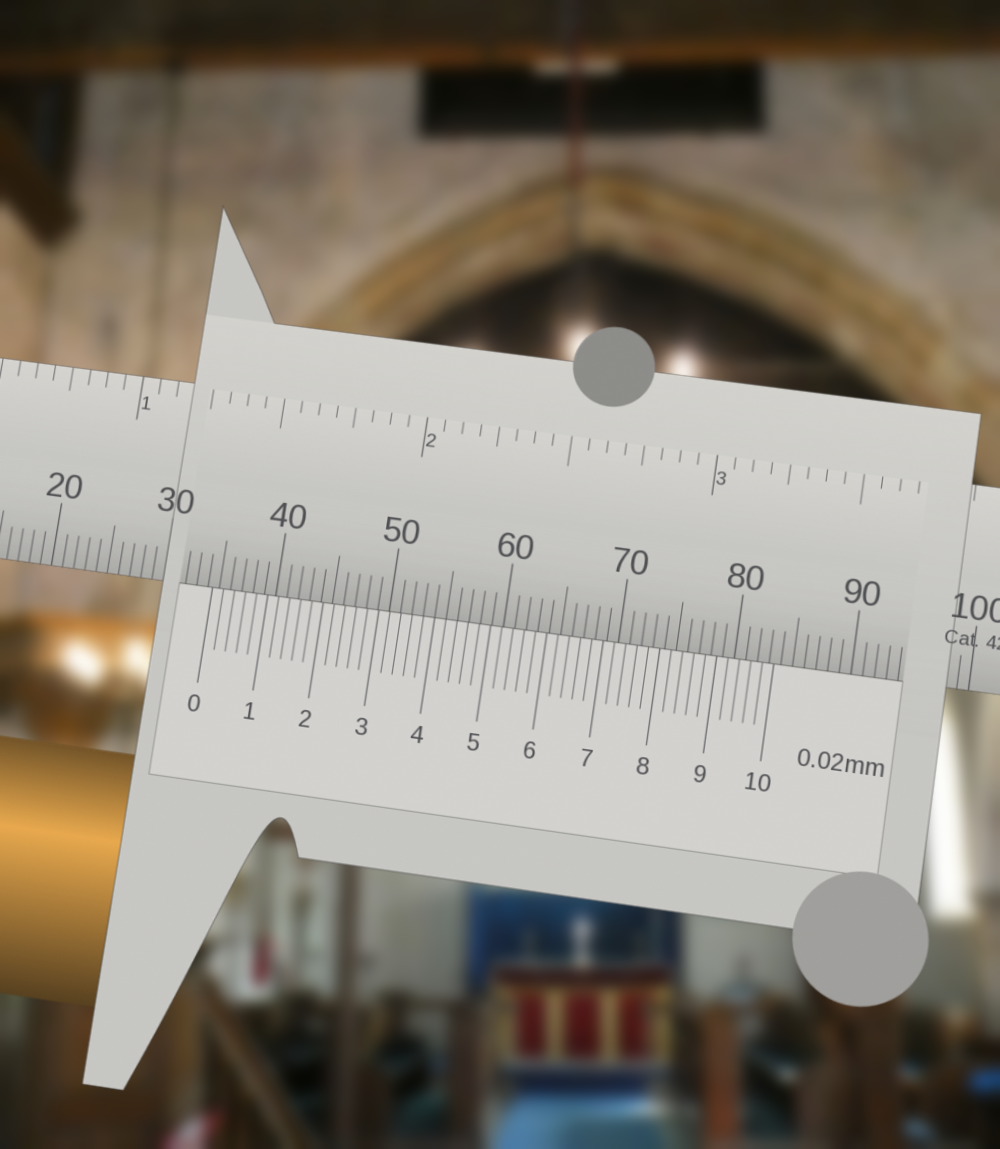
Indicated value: 34.4 mm
